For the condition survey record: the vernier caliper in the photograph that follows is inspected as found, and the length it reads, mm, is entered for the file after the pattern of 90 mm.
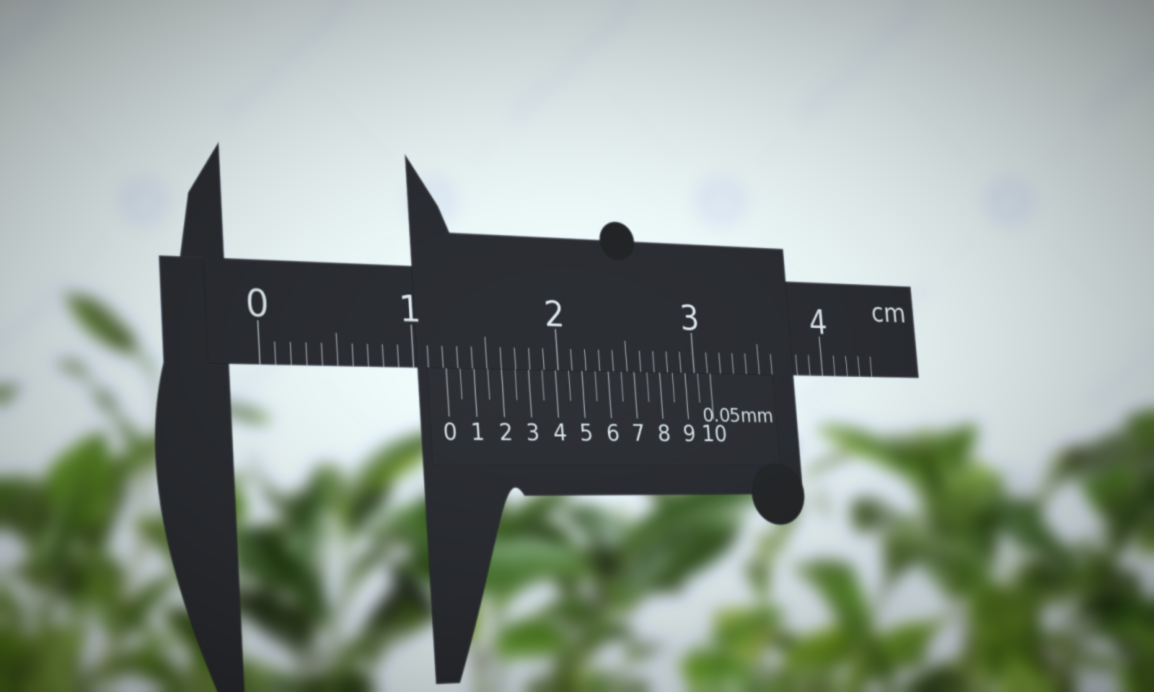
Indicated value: 12.2 mm
